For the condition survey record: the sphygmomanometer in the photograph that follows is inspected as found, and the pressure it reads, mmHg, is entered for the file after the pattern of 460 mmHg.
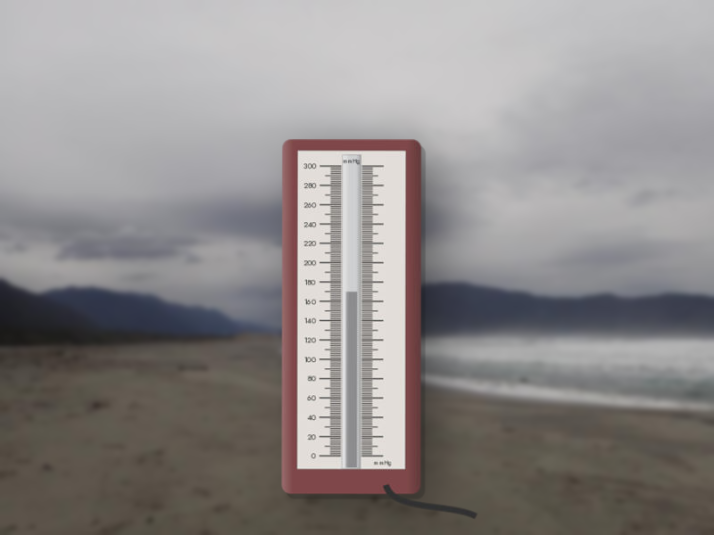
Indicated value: 170 mmHg
